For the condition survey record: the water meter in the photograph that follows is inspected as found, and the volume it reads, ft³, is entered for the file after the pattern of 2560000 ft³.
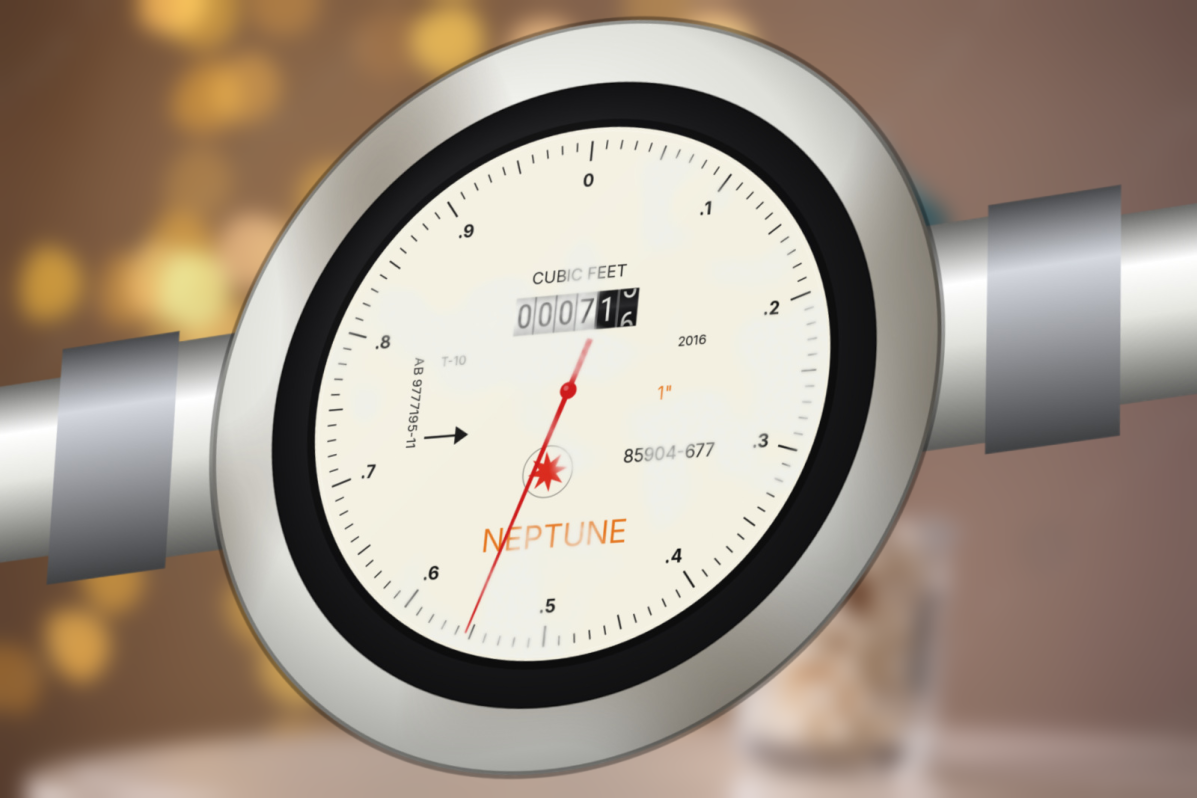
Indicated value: 715.55 ft³
